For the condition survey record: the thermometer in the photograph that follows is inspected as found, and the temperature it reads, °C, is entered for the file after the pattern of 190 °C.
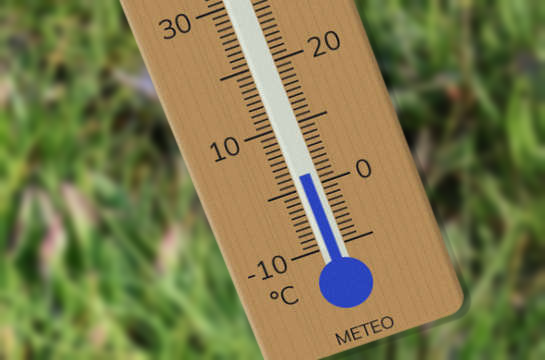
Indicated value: 2 °C
